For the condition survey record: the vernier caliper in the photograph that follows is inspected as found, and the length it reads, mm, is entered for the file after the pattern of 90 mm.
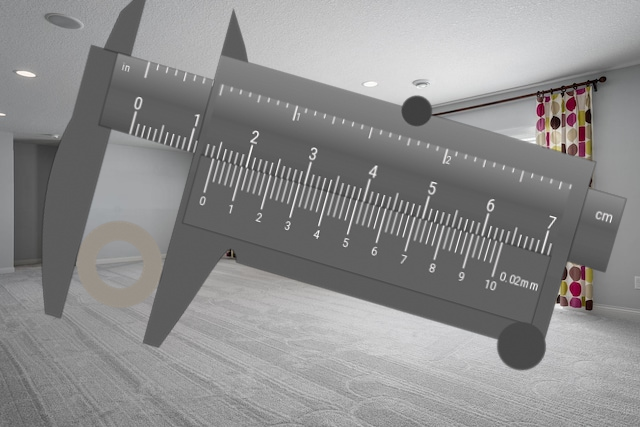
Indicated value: 14.4 mm
